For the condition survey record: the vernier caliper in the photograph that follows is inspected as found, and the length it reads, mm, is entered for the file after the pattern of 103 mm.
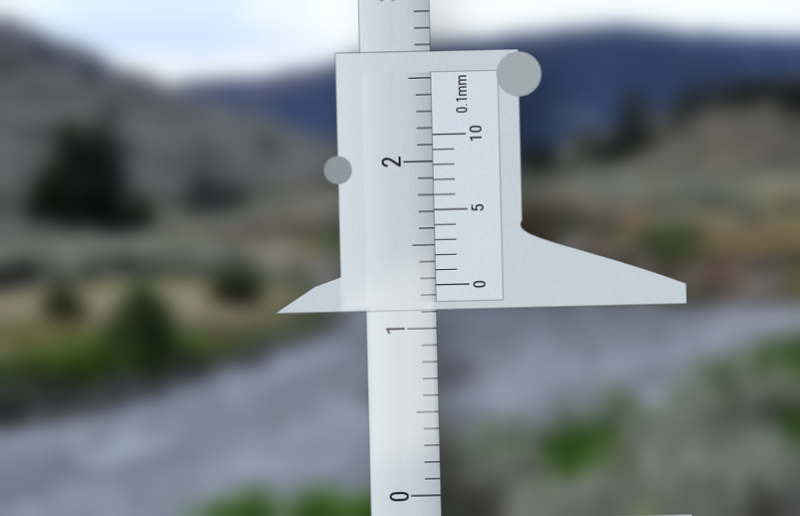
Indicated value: 12.6 mm
